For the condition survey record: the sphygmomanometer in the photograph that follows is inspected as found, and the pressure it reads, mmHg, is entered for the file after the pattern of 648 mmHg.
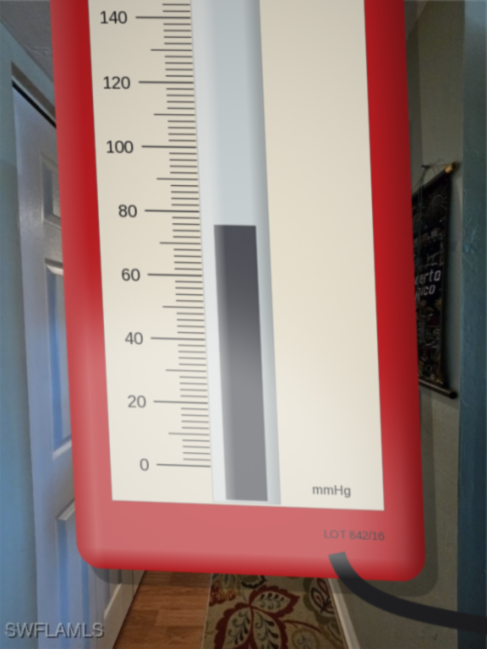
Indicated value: 76 mmHg
